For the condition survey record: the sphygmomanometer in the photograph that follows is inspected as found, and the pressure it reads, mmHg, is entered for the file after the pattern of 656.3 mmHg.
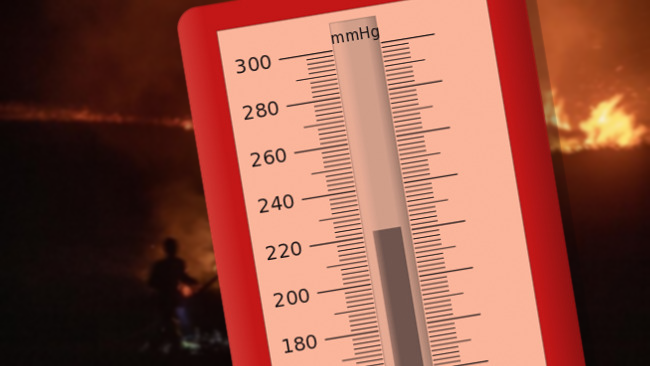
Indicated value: 222 mmHg
